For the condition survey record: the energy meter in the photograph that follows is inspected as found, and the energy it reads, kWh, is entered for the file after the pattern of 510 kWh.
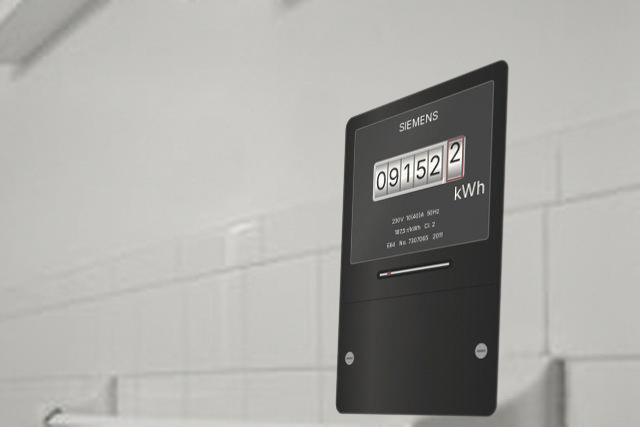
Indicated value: 9152.2 kWh
